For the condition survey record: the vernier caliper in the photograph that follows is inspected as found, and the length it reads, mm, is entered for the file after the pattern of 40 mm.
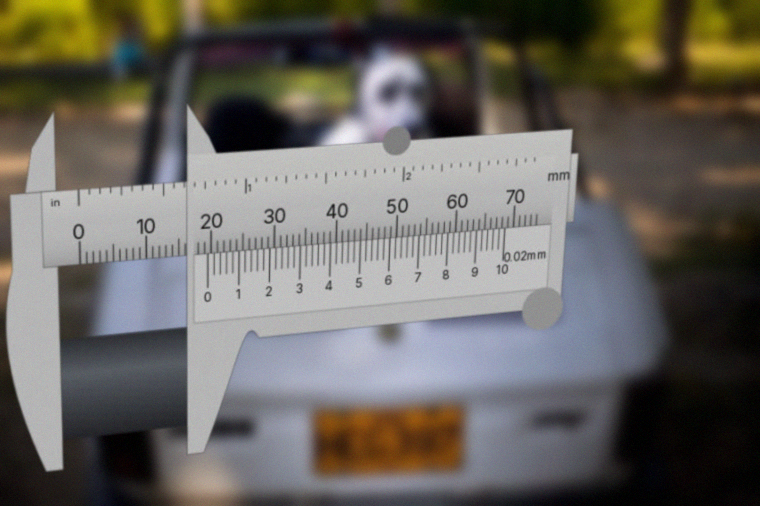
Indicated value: 19.5 mm
